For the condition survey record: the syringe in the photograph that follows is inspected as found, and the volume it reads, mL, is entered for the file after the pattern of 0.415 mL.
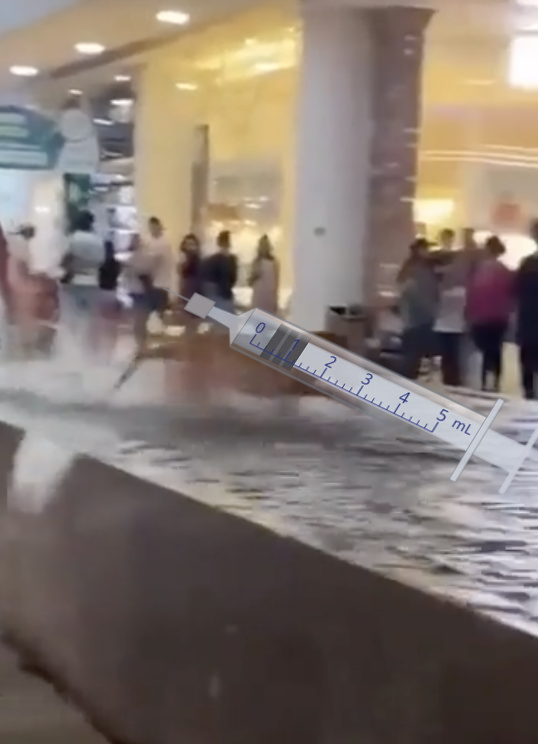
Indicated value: 0.4 mL
